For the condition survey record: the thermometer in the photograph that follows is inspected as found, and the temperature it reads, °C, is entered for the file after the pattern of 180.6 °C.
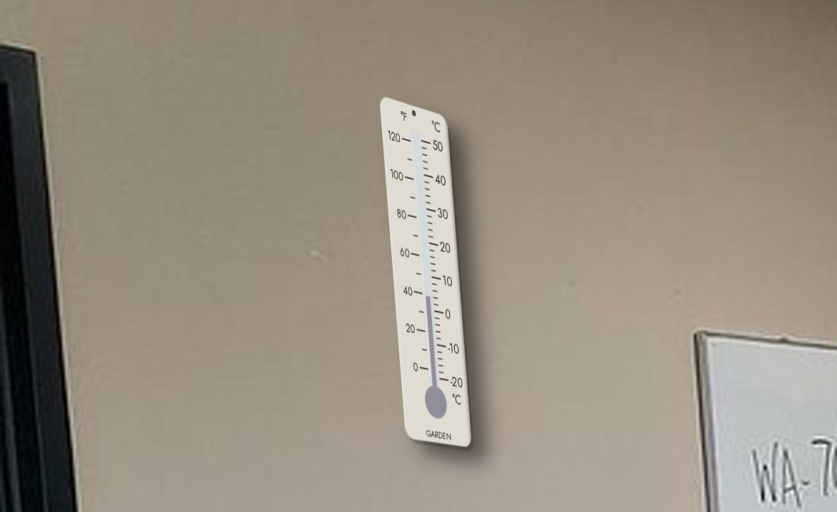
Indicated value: 4 °C
